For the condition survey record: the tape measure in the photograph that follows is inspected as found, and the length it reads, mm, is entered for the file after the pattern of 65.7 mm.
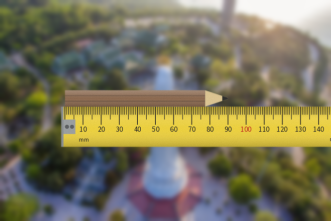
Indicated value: 90 mm
